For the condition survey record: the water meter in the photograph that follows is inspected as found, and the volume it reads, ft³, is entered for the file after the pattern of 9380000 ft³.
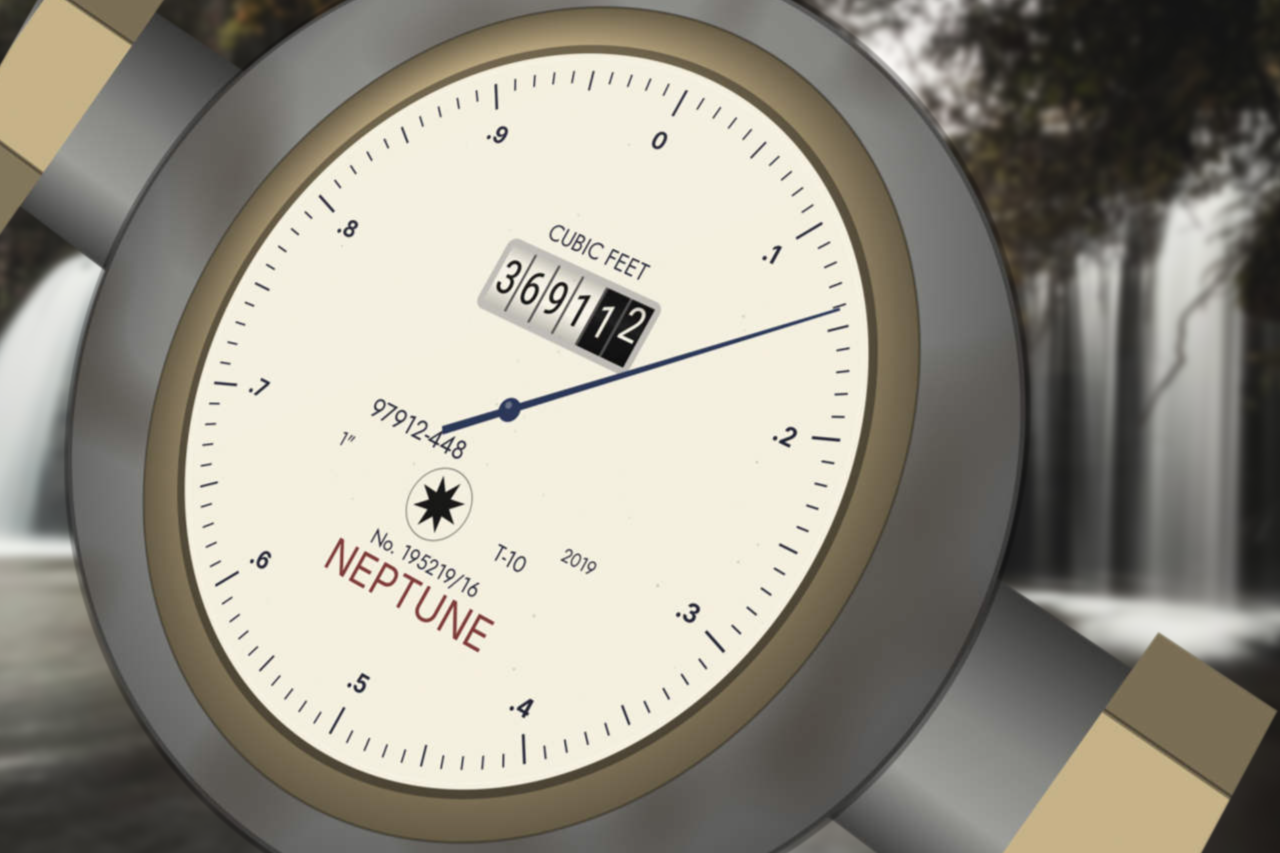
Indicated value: 369112.14 ft³
